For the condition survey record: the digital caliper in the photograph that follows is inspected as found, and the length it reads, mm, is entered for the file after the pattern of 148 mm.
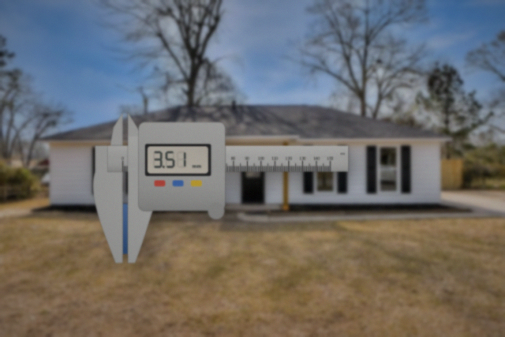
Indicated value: 3.51 mm
